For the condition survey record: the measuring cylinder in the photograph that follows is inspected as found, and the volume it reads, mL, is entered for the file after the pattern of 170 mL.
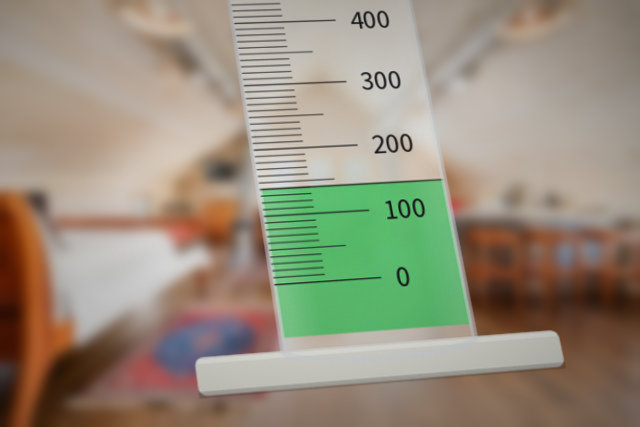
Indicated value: 140 mL
